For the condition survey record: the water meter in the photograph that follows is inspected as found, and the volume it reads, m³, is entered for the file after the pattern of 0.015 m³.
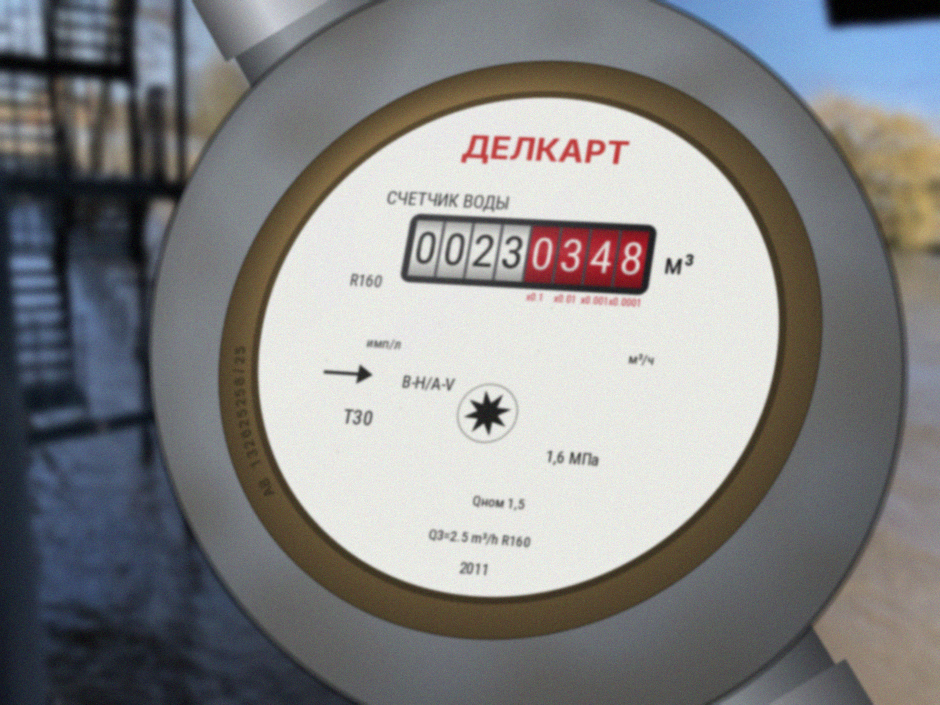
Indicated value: 23.0348 m³
